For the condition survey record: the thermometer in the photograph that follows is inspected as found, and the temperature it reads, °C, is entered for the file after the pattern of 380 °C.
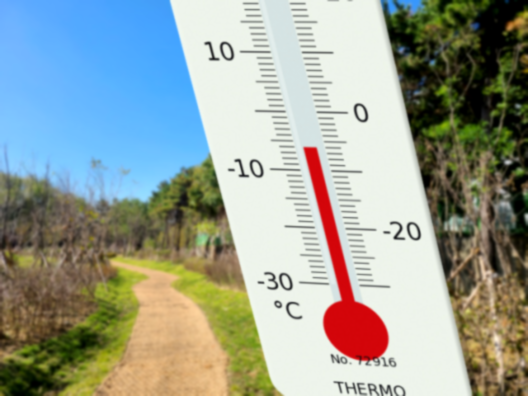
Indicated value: -6 °C
